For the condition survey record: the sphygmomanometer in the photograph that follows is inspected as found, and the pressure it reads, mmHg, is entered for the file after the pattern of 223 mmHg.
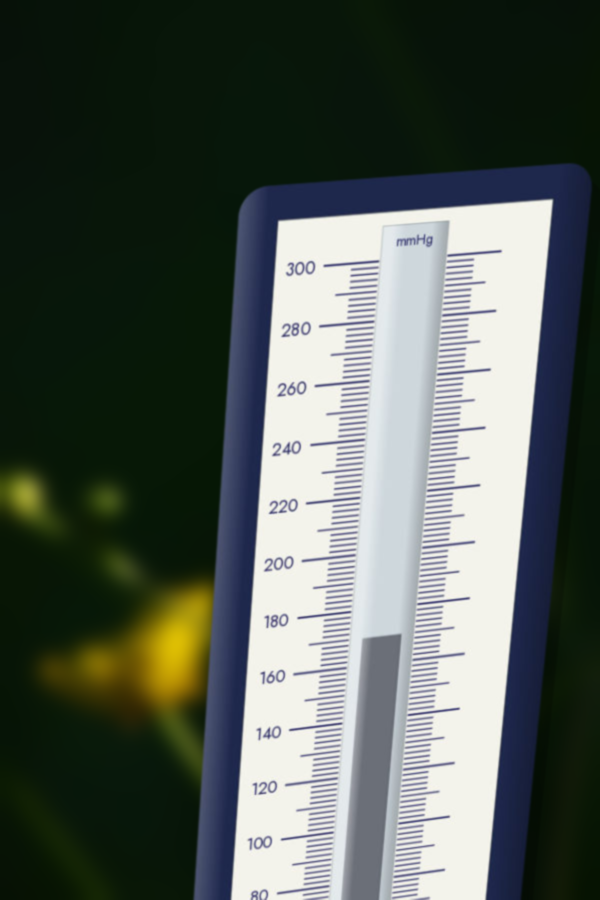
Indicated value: 170 mmHg
